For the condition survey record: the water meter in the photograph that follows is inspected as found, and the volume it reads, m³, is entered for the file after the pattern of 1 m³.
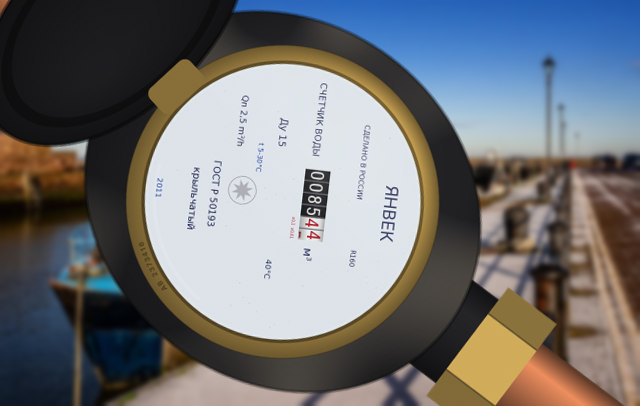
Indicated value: 85.44 m³
